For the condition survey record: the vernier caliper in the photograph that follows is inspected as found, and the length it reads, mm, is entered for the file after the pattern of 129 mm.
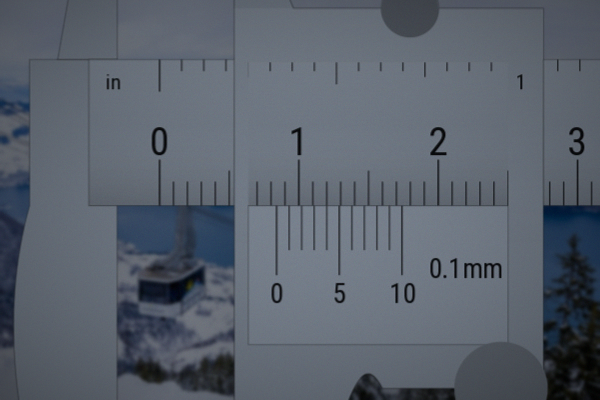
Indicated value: 8.4 mm
